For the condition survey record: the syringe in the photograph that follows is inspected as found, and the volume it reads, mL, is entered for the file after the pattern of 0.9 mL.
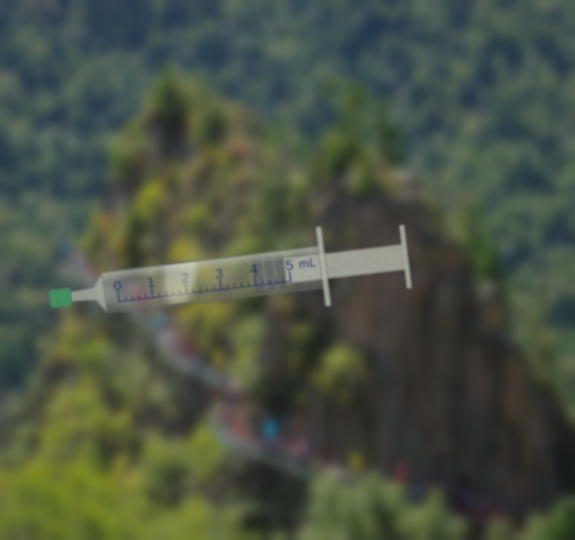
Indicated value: 4 mL
